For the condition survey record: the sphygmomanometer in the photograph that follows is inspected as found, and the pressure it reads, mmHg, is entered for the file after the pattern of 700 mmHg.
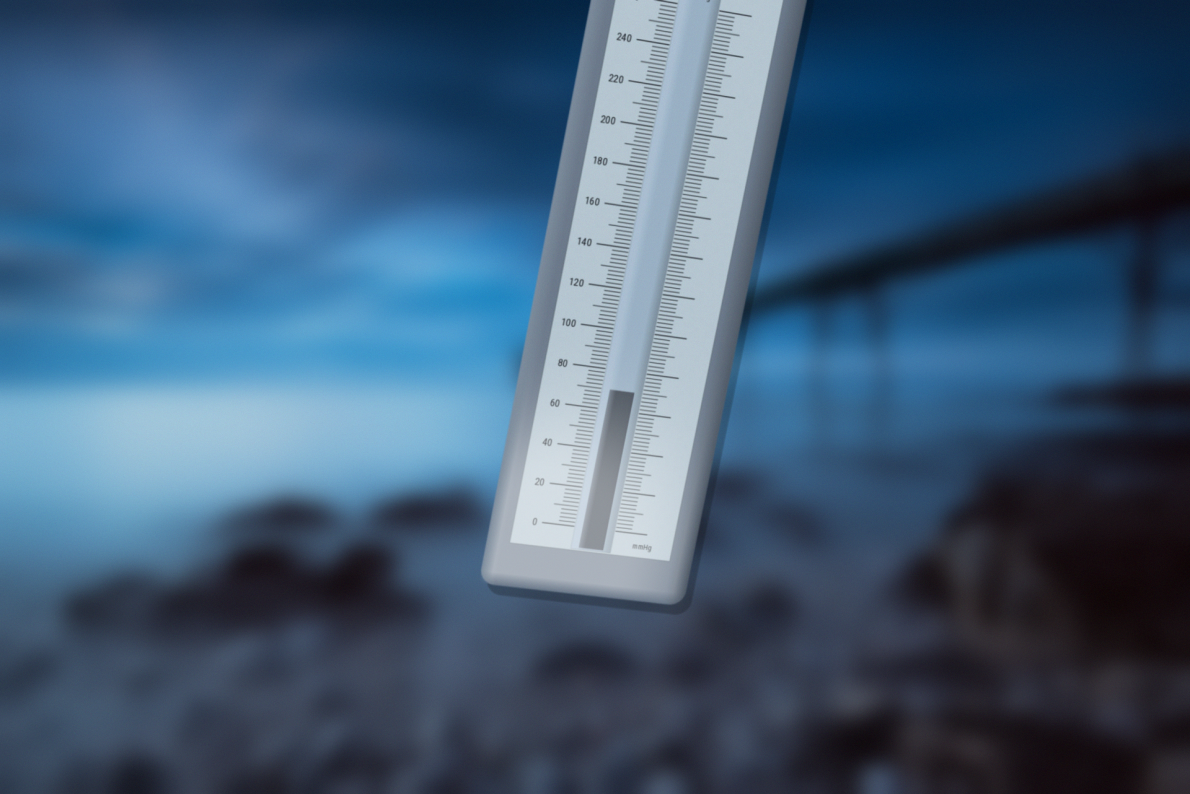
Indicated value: 70 mmHg
